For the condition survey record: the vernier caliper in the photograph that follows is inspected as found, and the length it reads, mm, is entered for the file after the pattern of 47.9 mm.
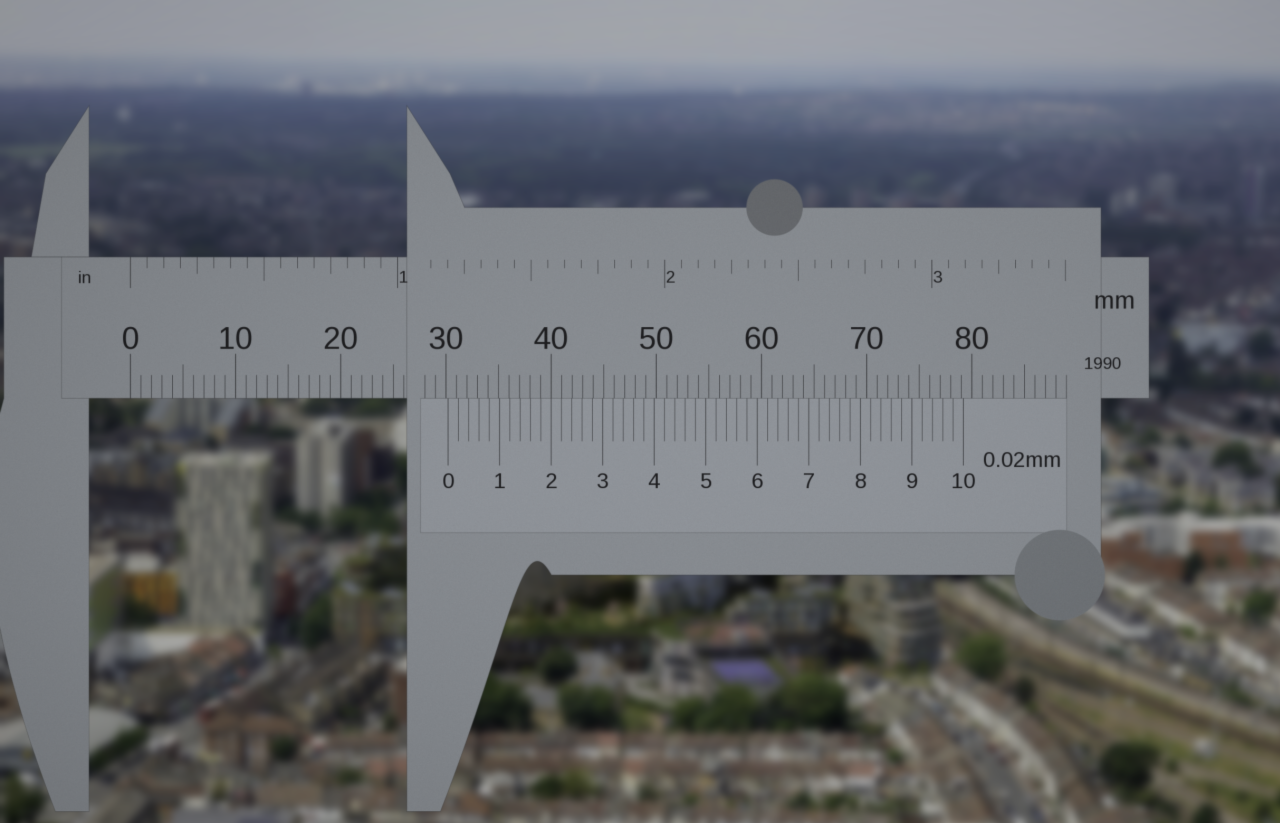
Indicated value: 30.2 mm
